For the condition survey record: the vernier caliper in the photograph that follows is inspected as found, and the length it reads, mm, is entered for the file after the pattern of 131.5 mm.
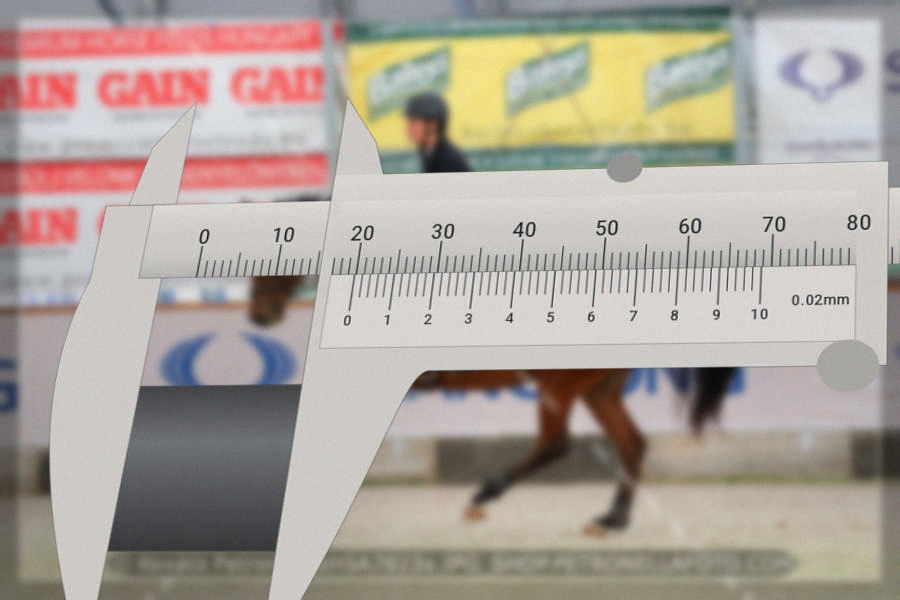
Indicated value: 19.8 mm
